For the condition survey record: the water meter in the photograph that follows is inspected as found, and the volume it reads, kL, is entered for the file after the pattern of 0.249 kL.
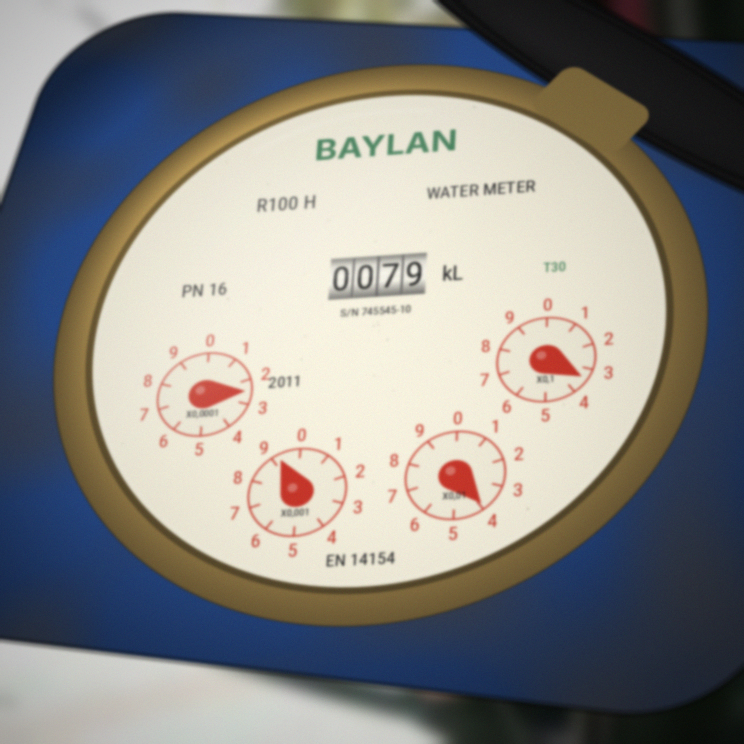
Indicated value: 79.3392 kL
